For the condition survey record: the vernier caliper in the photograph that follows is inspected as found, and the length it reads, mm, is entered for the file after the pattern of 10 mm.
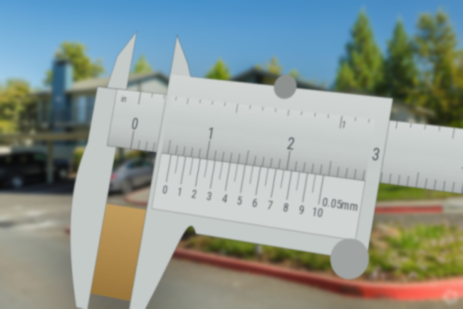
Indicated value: 5.4 mm
